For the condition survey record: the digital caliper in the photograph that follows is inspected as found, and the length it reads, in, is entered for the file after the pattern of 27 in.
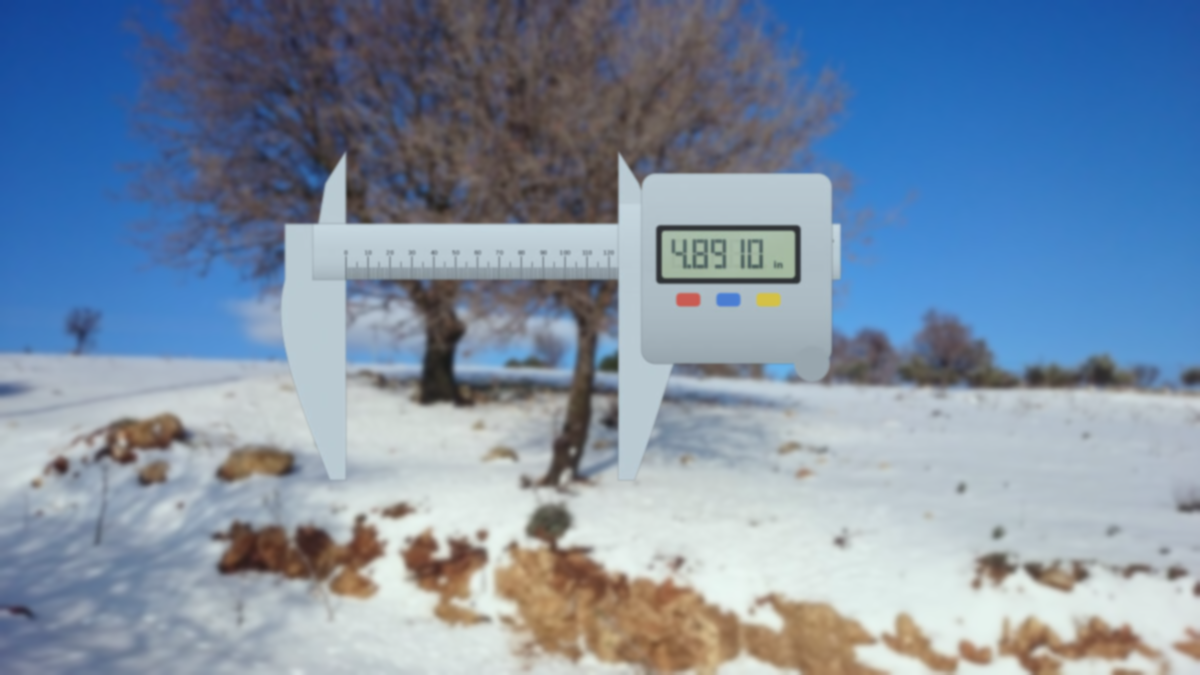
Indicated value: 4.8910 in
